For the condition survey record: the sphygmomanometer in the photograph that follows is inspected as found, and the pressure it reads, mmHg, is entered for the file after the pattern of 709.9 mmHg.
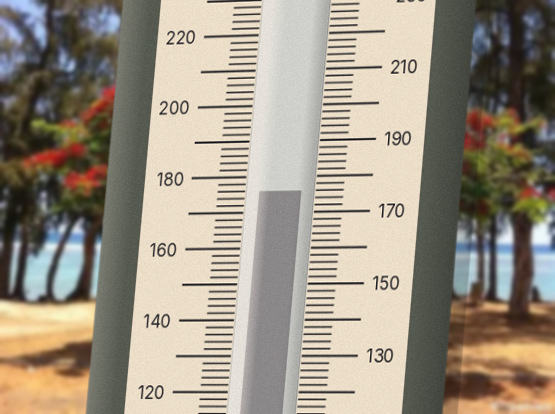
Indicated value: 176 mmHg
